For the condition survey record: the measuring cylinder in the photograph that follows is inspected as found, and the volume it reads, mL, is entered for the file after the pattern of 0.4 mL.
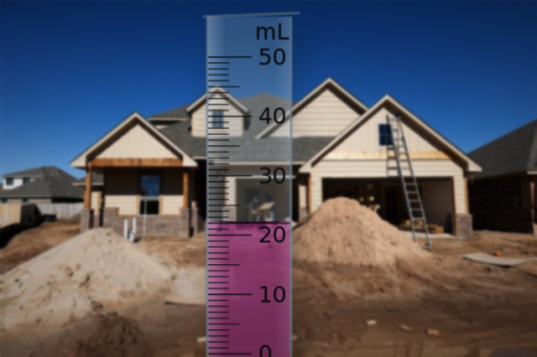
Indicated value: 22 mL
